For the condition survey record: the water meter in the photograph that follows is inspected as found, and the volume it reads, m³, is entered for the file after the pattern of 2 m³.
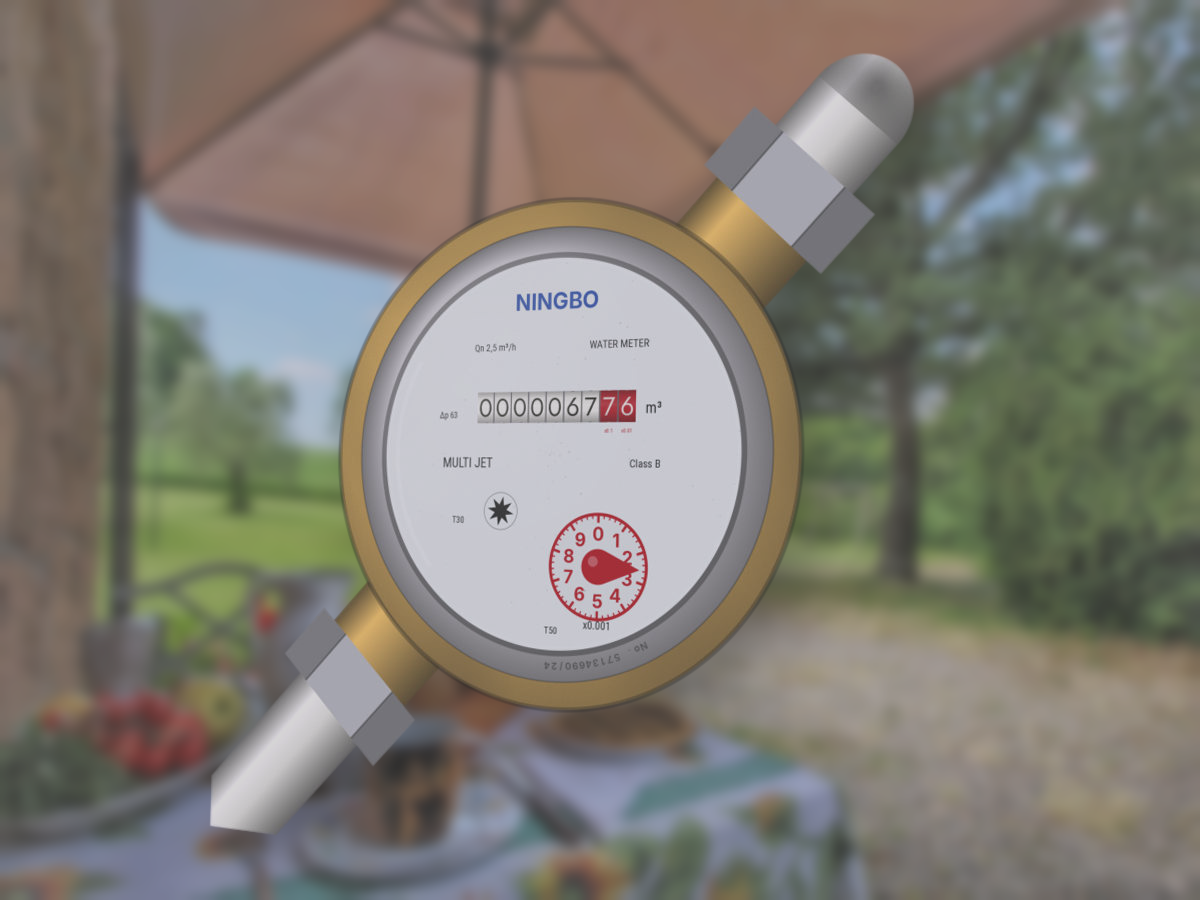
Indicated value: 67.762 m³
